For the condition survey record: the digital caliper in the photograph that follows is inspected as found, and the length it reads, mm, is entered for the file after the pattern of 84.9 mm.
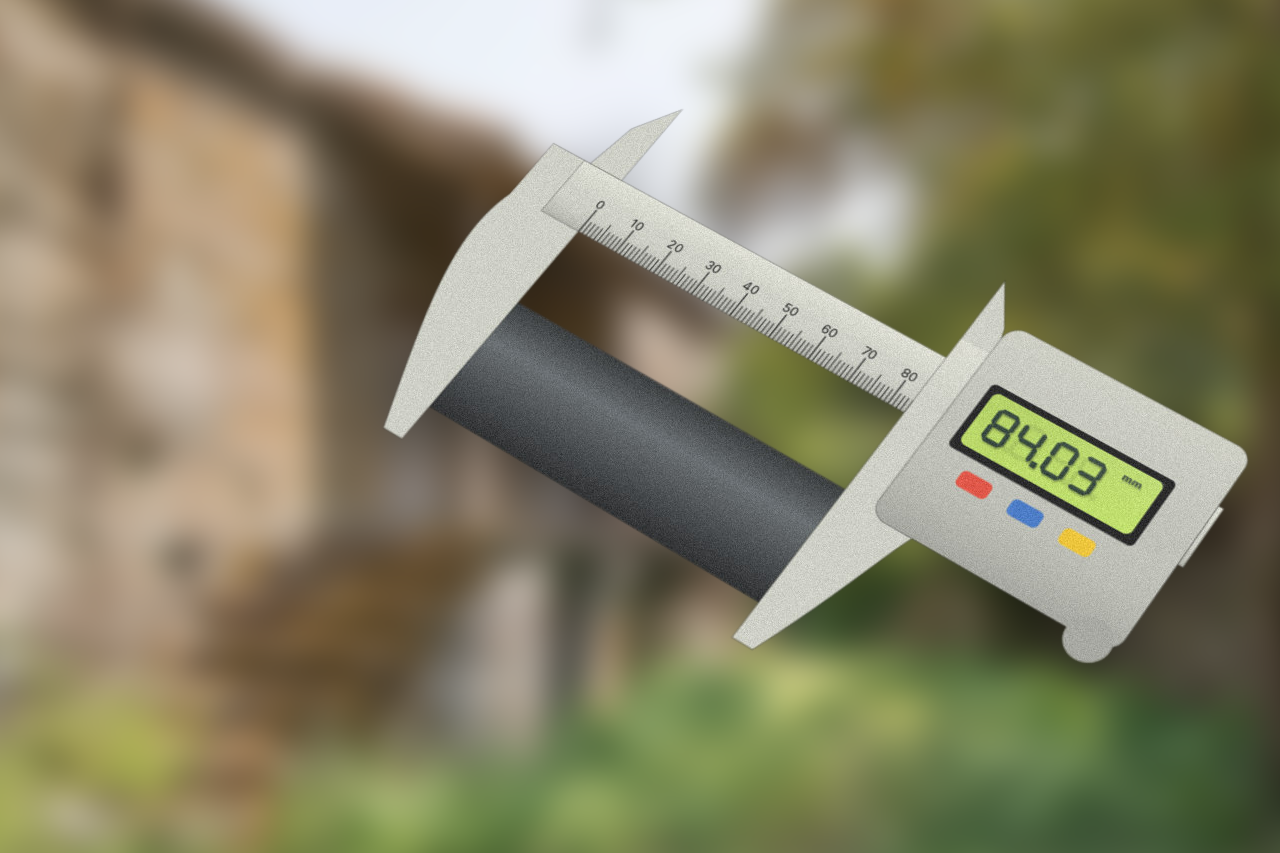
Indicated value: 84.03 mm
